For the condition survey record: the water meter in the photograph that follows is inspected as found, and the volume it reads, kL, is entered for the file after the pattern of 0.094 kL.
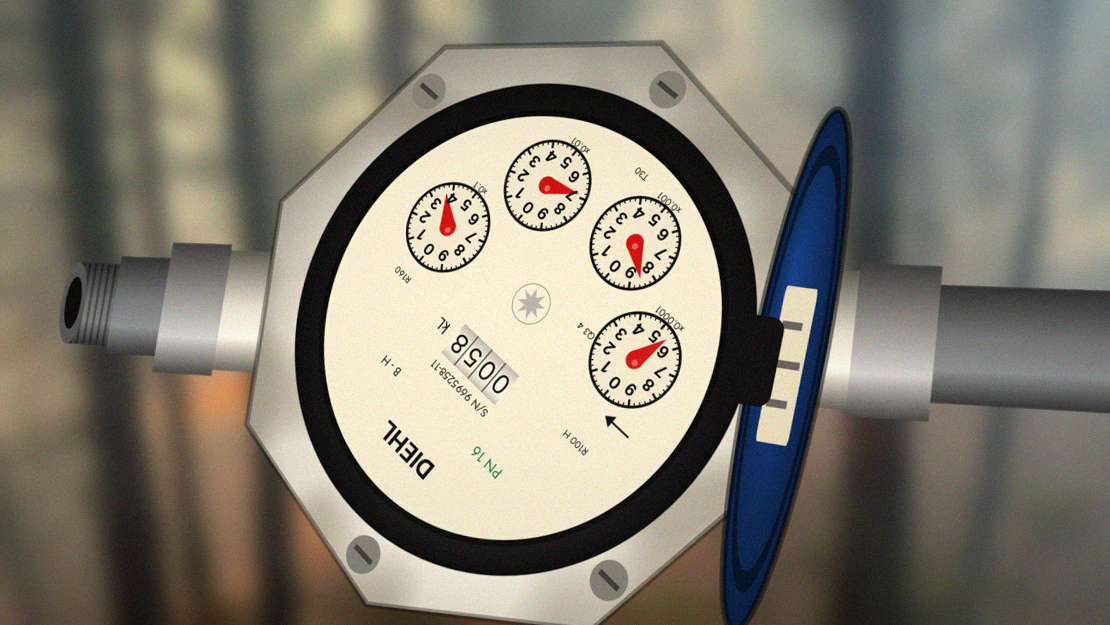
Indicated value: 58.3685 kL
